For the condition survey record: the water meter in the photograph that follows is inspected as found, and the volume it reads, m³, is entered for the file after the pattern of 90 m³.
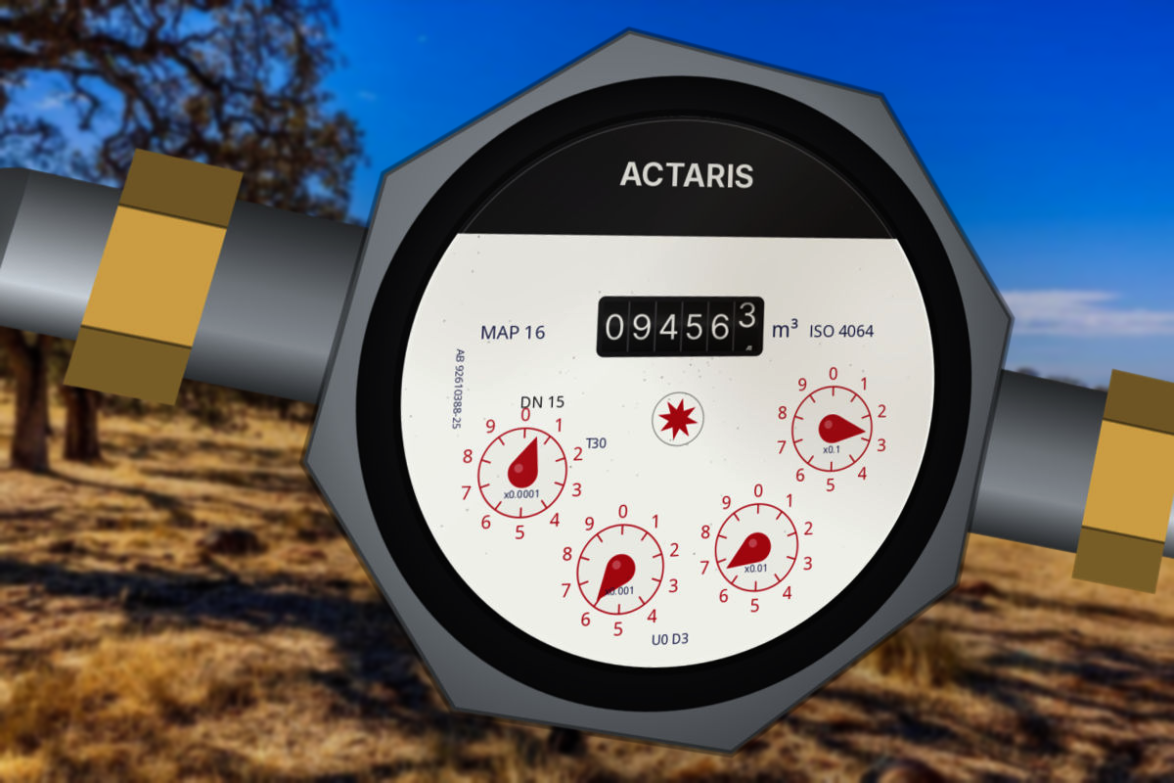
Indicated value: 94563.2660 m³
